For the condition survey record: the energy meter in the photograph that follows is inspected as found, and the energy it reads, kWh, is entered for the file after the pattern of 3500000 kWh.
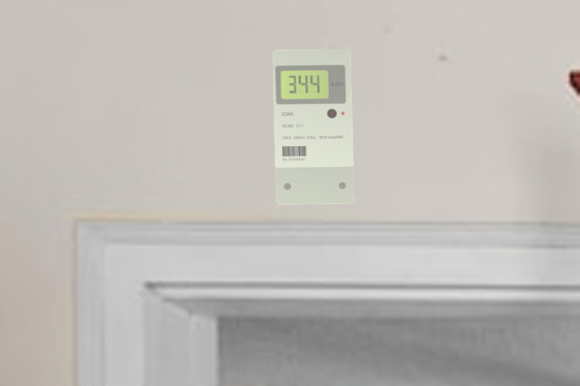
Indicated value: 344 kWh
